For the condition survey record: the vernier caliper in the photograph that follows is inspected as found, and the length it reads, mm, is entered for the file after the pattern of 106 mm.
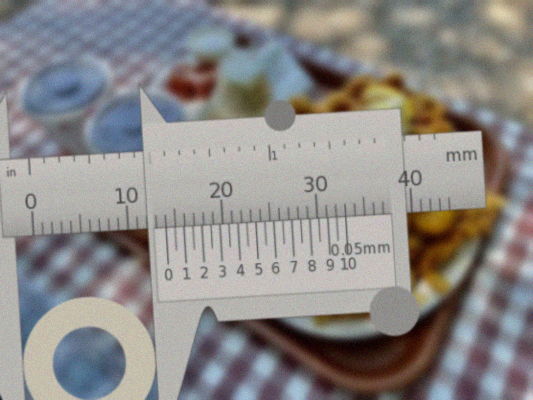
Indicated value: 14.0 mm
